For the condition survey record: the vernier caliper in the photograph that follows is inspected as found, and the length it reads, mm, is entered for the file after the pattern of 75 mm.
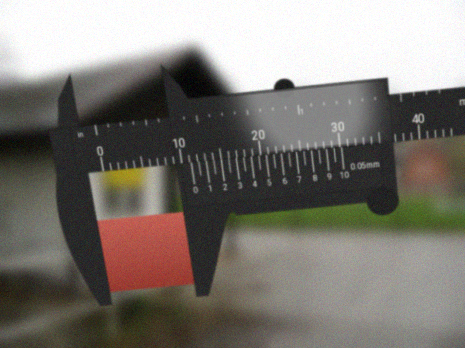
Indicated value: 11.2 mm
